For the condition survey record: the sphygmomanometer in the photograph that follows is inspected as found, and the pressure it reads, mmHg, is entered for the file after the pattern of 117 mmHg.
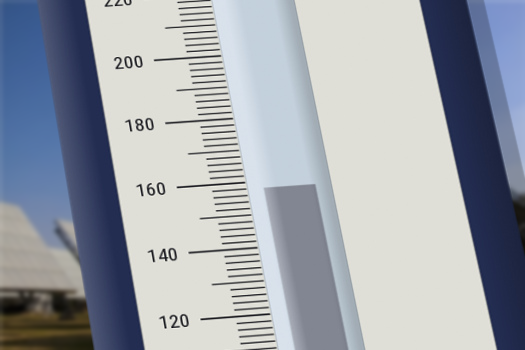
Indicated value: 158 mmHg
